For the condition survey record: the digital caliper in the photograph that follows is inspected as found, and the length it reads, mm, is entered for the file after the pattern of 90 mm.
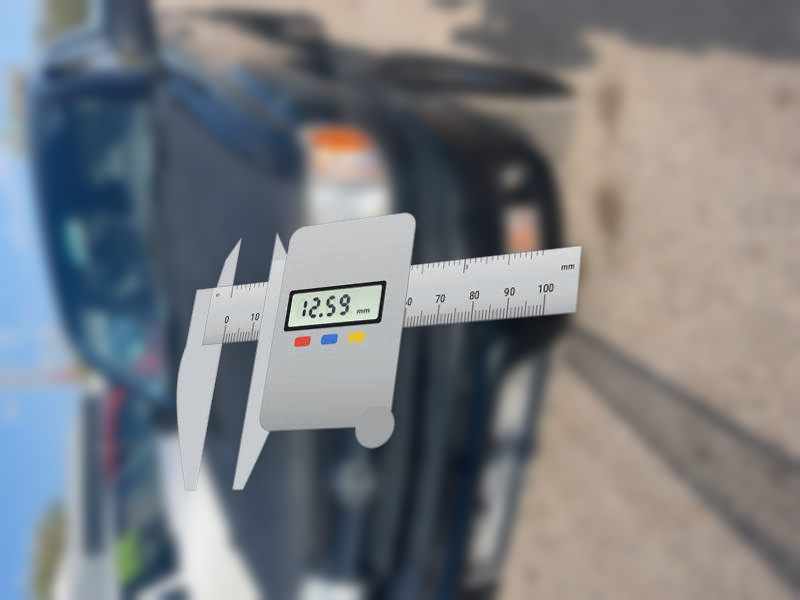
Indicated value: 12.59 mm
